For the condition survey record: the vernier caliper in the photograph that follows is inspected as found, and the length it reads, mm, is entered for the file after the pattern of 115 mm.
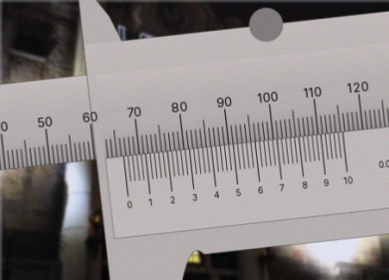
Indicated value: 66.5 mm
